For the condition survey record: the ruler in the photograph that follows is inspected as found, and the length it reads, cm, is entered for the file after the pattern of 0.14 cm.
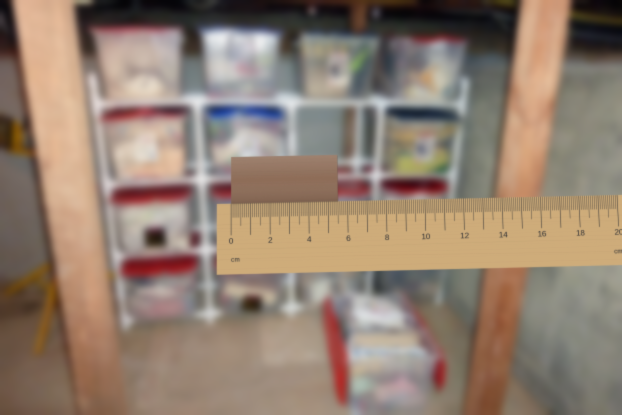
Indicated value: 5.5 cm
